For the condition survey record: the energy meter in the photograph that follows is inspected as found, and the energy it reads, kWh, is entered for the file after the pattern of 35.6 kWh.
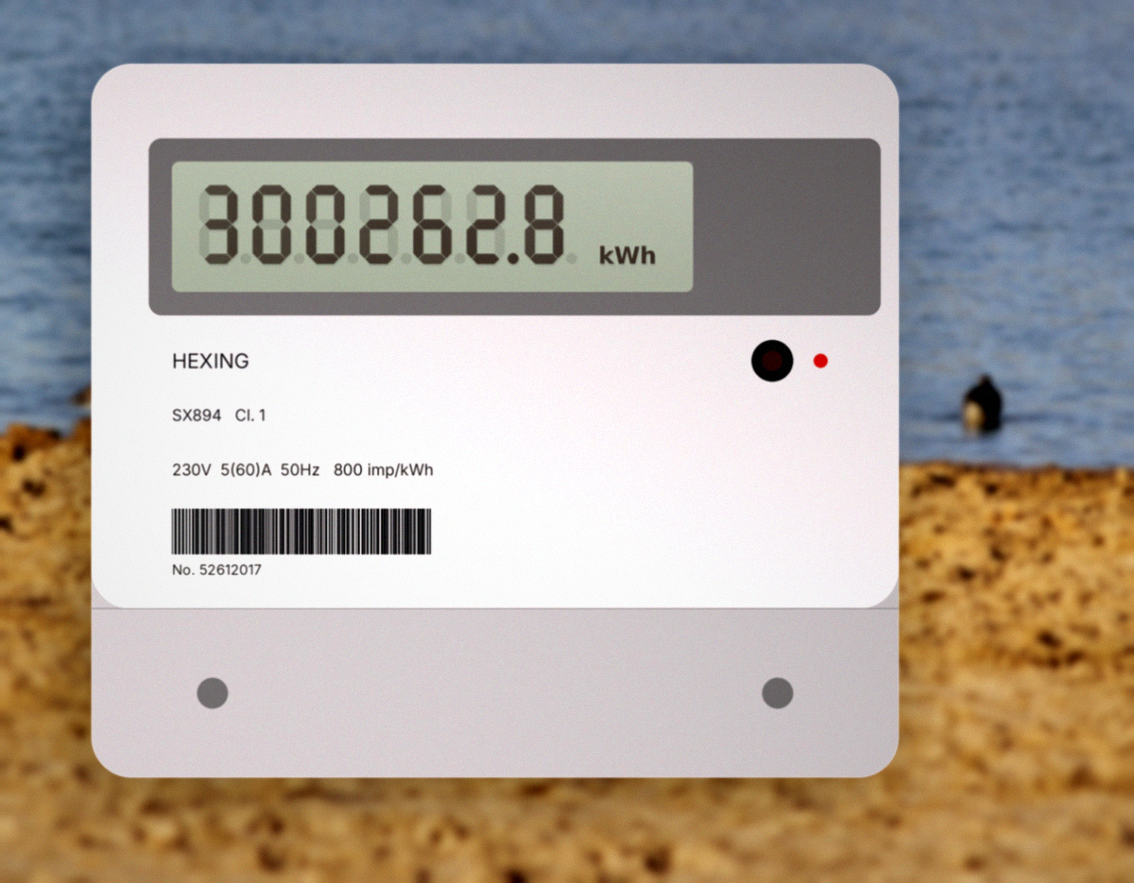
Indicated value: 300262.8 kWh
